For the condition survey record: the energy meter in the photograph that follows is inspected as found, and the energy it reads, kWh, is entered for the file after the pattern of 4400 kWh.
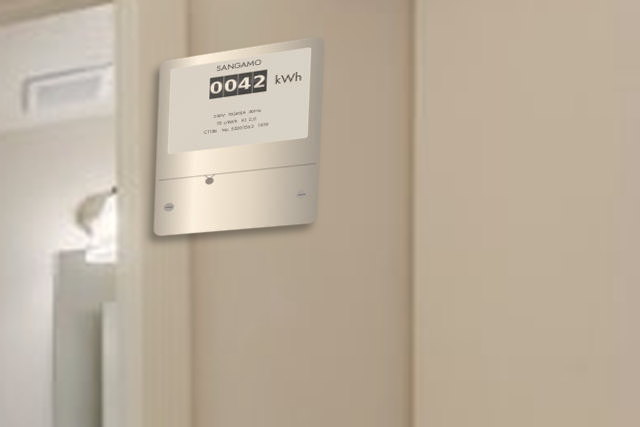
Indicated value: 42 kWh
